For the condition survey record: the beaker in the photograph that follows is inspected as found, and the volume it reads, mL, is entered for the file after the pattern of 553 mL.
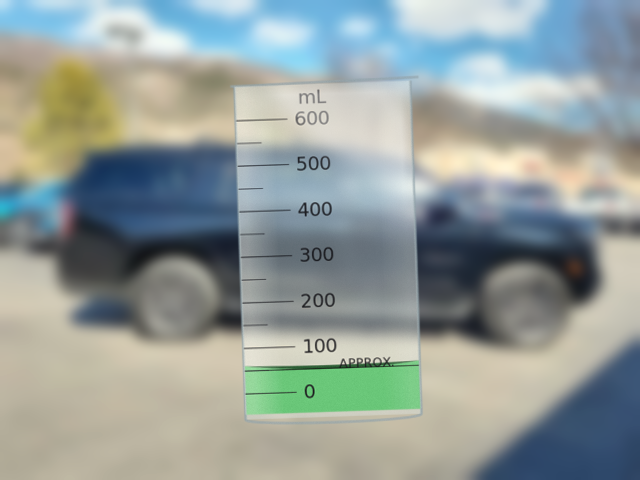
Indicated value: 50 mL
